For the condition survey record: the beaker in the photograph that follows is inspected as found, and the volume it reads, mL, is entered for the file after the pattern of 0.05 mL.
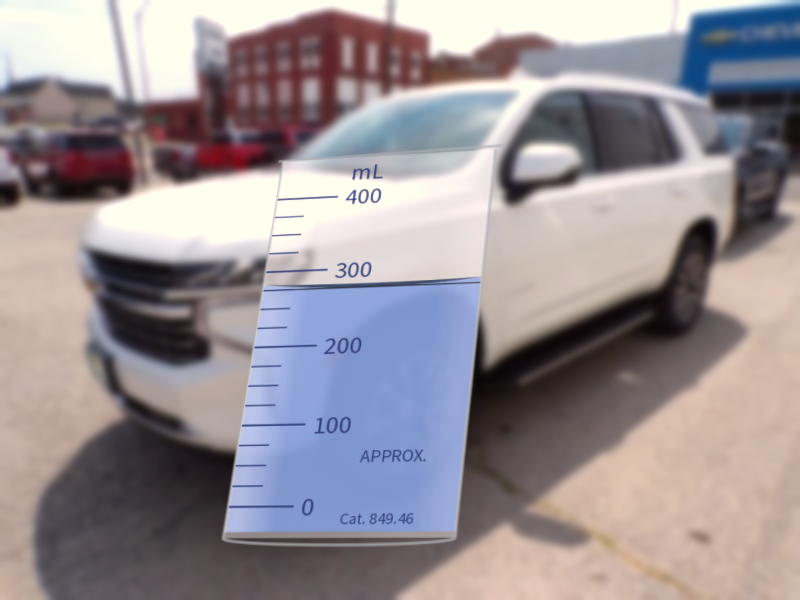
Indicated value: 275 mL
